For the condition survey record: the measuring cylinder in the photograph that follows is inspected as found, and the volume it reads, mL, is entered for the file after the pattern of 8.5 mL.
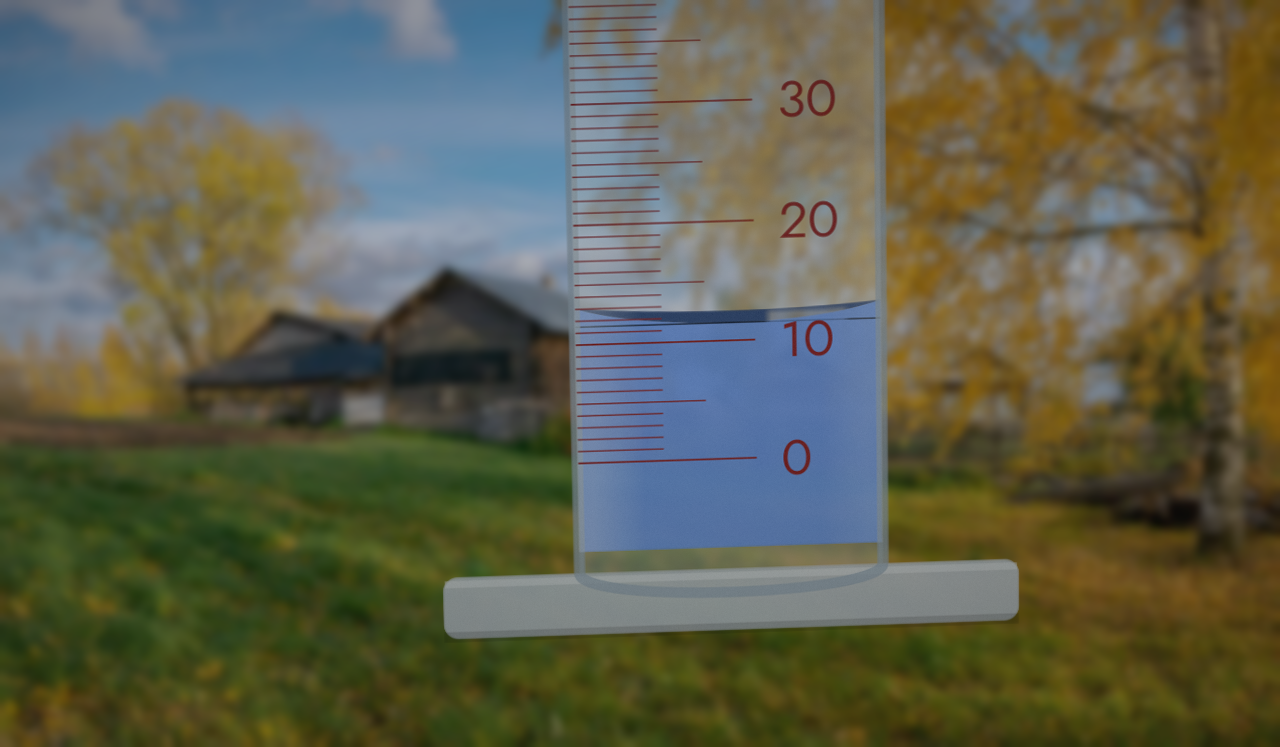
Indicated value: 11.5 mL
